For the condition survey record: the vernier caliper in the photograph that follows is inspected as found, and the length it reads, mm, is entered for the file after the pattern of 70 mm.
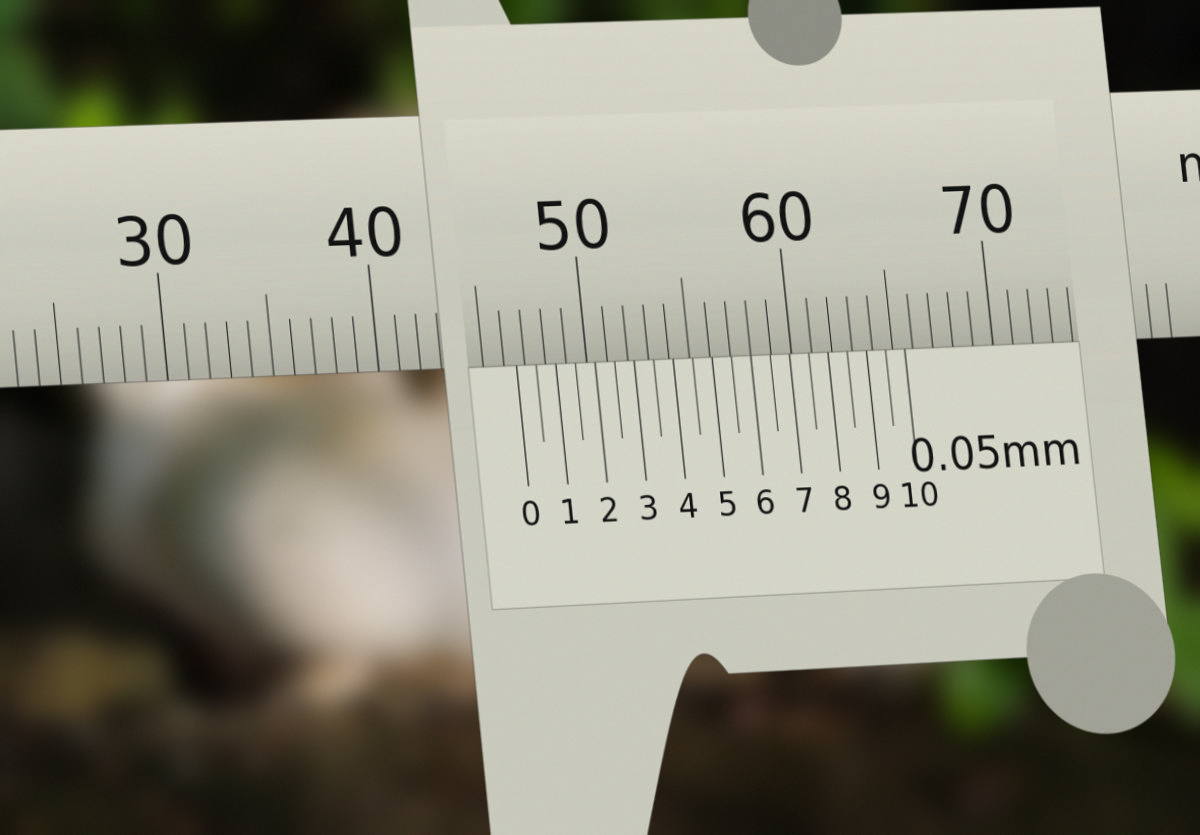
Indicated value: 46.6 mm
